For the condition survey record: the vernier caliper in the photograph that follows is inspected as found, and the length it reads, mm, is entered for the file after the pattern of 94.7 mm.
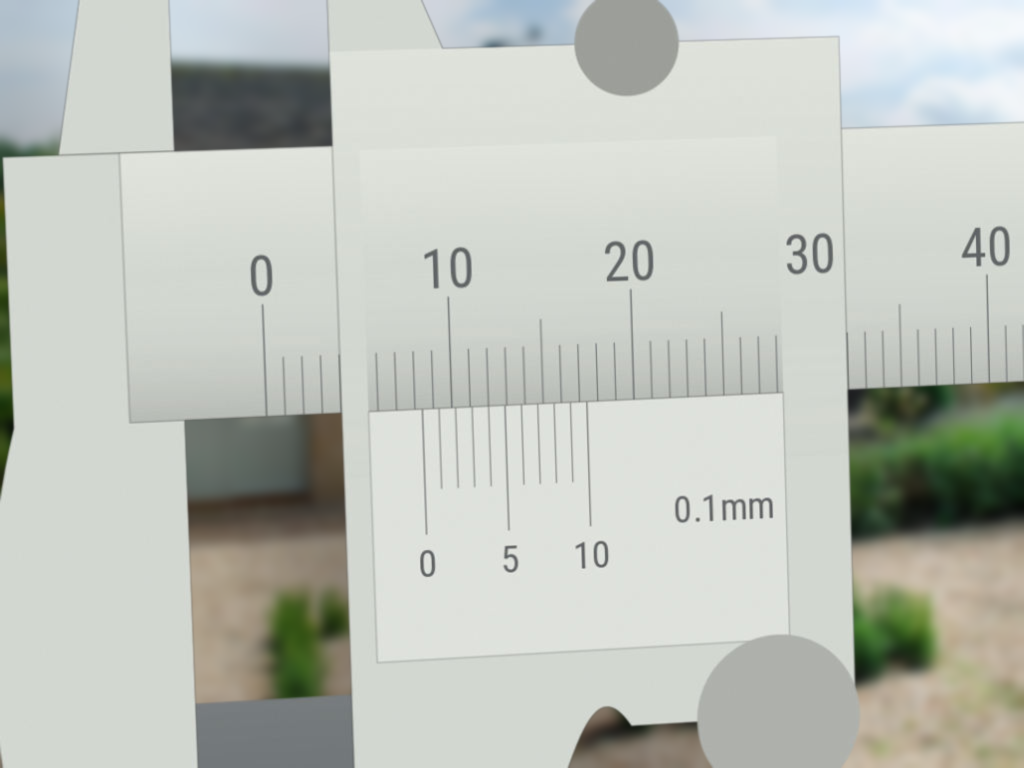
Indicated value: 8.4 mm
